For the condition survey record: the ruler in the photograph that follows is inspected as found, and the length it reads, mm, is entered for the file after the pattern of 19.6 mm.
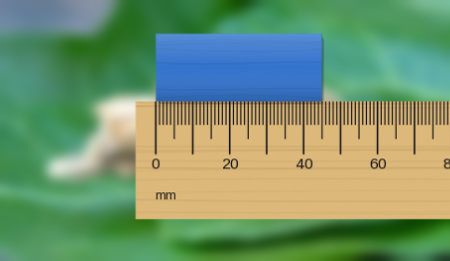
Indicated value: 45 mm
